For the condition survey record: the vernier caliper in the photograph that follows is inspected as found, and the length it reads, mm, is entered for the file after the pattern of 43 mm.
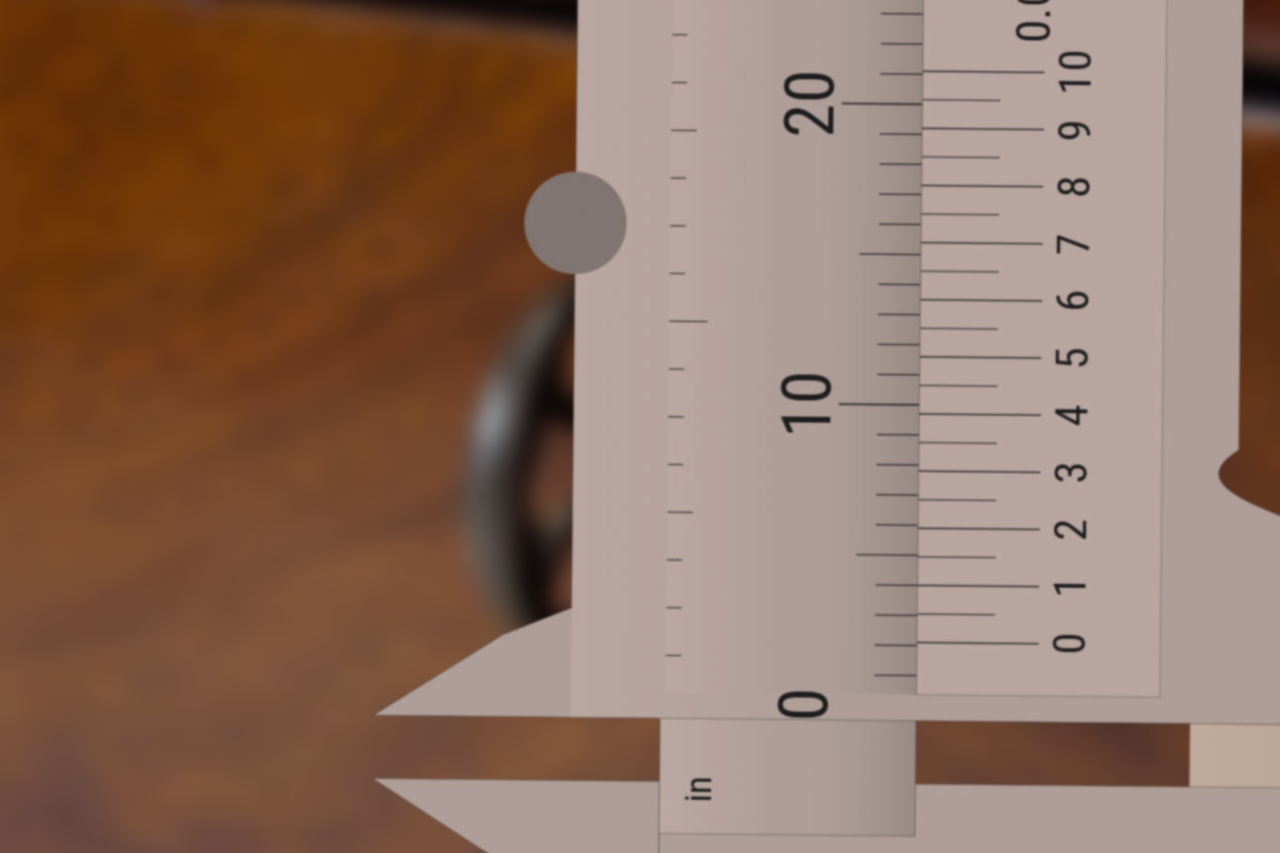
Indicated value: 2.1 mm
